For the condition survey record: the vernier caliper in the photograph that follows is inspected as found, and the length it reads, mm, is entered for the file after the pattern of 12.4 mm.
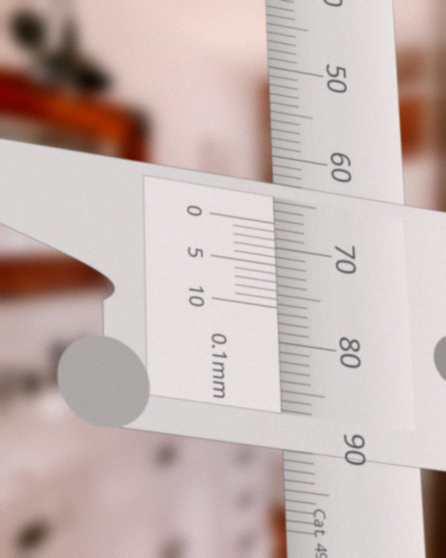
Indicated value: 67.4 mm
